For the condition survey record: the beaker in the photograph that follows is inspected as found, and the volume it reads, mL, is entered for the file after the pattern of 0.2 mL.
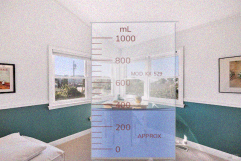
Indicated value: 350 mL
